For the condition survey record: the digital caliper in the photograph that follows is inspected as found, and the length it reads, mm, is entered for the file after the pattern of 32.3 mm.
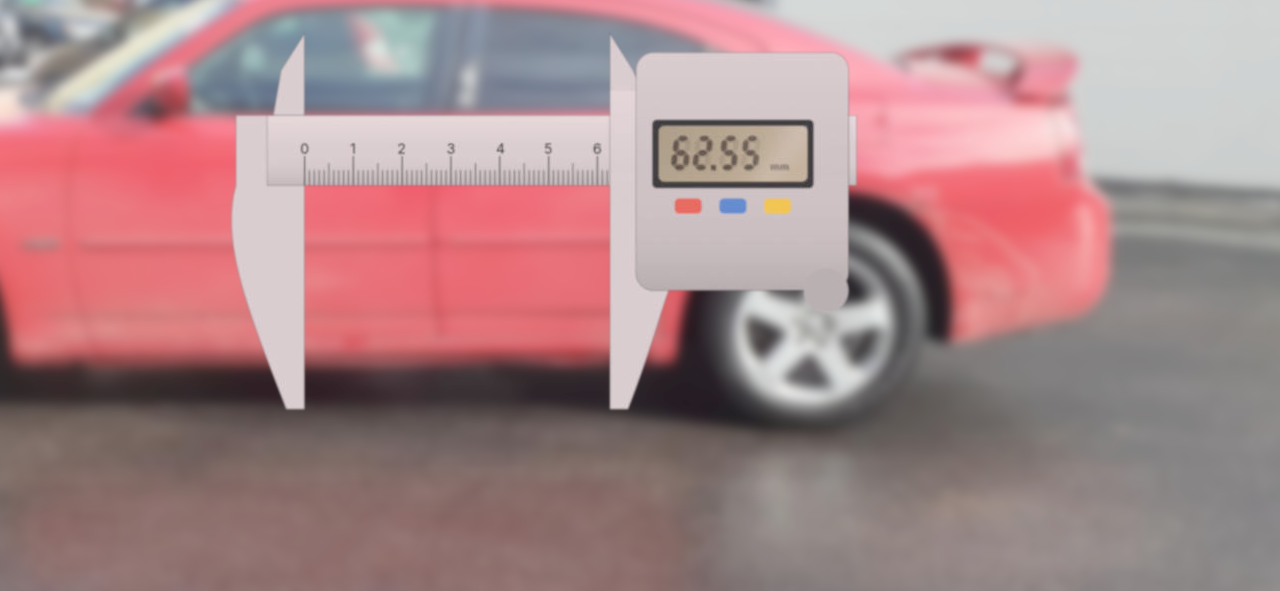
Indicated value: 62.55 mm
